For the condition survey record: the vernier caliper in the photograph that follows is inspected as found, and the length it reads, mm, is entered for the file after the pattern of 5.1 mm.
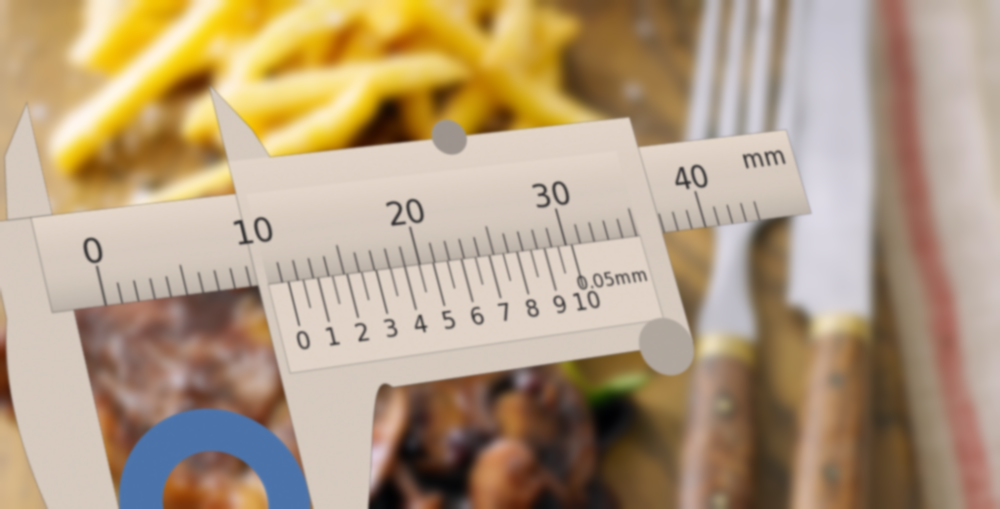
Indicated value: 11.4 mm
